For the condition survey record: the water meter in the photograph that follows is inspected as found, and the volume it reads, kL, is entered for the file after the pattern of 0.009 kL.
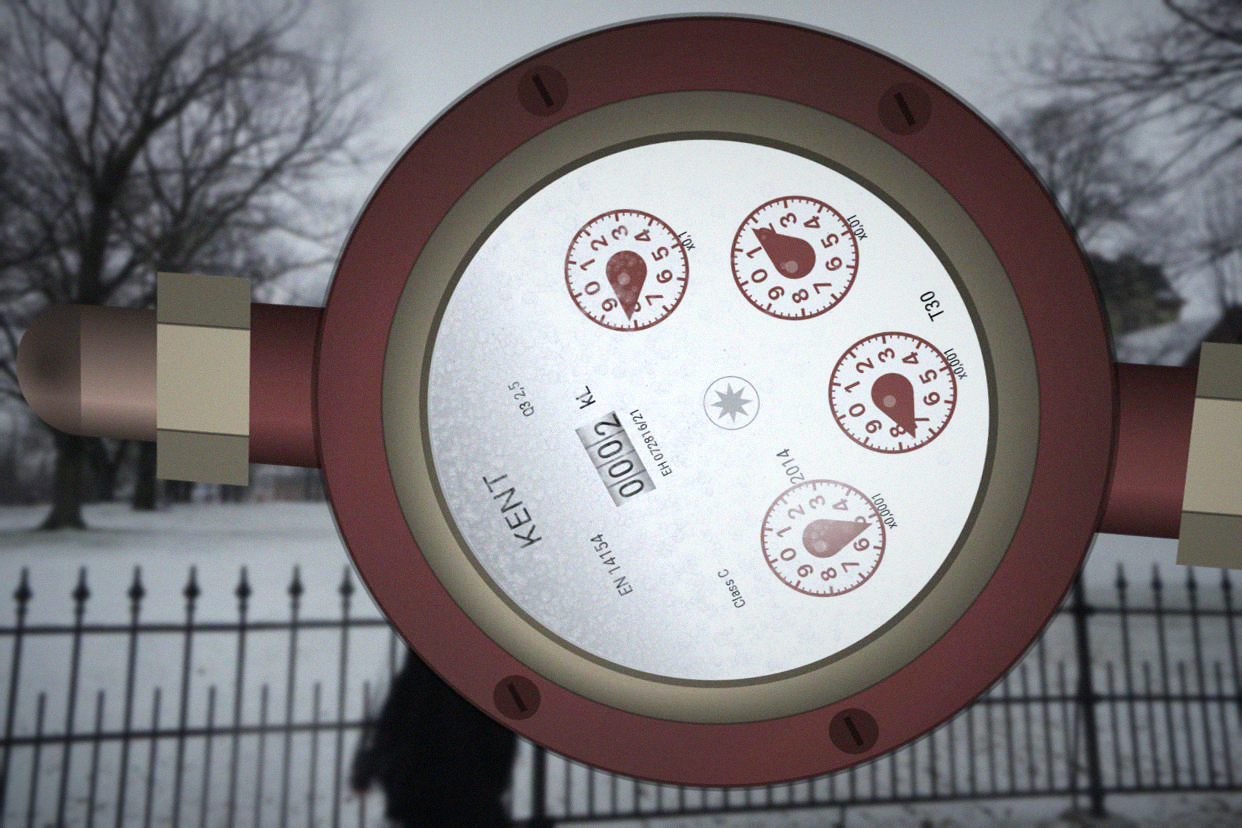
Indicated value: 1.8175 kL
